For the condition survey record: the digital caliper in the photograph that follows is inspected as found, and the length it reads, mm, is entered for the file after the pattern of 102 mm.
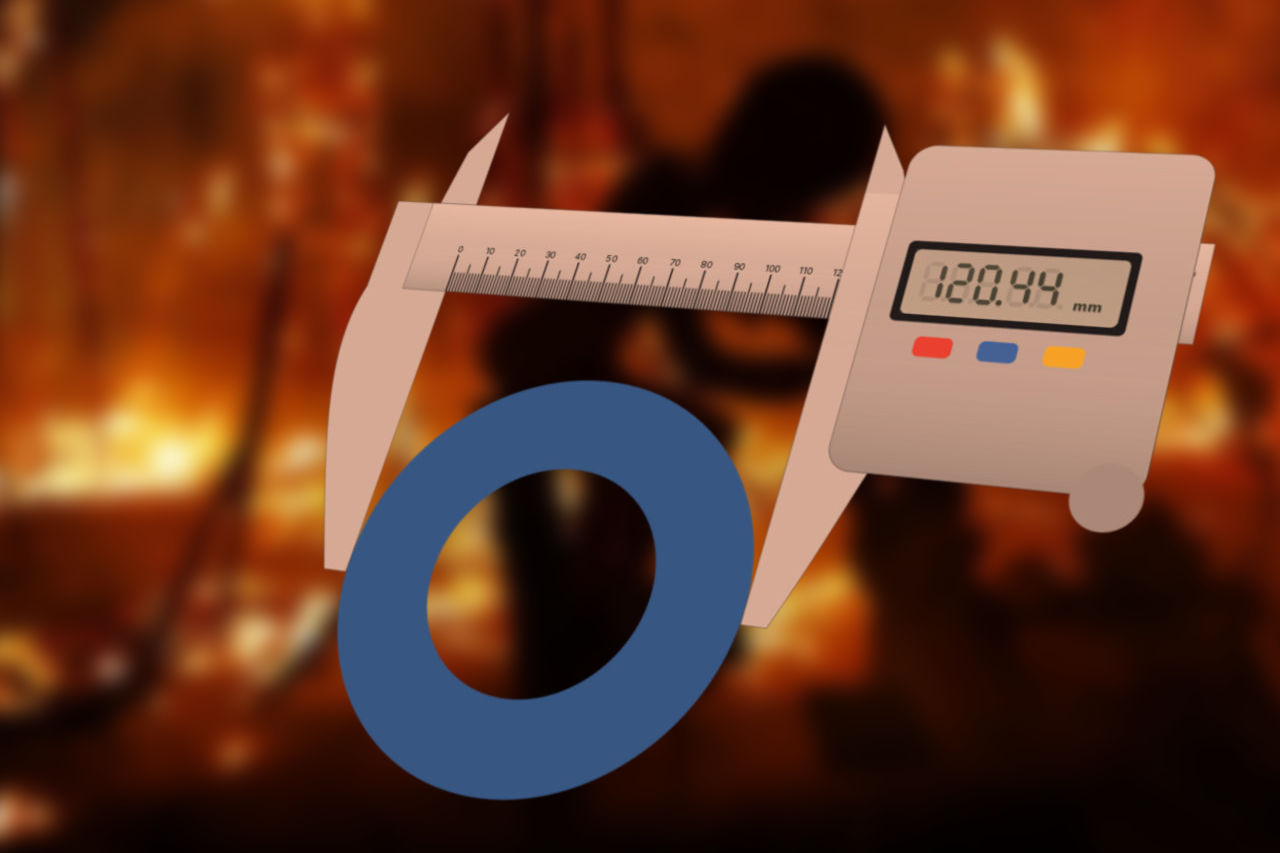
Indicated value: 120.44 mm
